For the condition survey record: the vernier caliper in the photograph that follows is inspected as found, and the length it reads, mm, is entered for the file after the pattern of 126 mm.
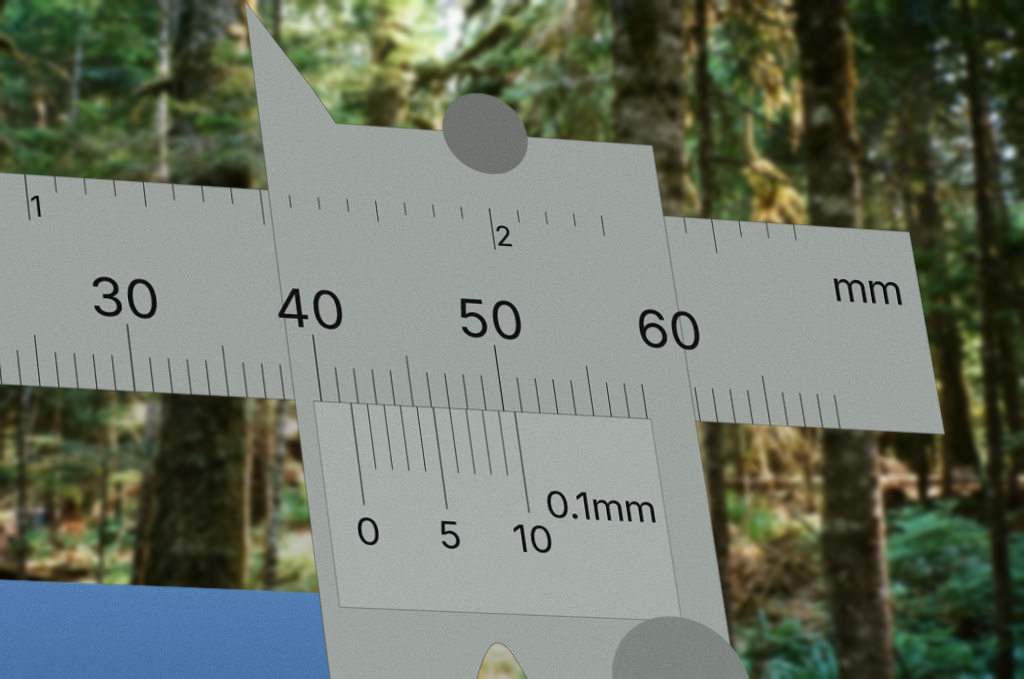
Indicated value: 41.6 mm
